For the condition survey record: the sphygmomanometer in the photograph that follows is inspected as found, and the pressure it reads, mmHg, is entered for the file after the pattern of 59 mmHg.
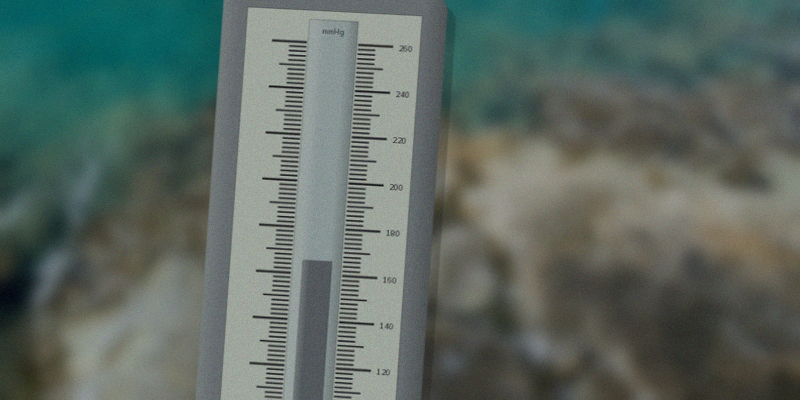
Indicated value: 166 mmHg
